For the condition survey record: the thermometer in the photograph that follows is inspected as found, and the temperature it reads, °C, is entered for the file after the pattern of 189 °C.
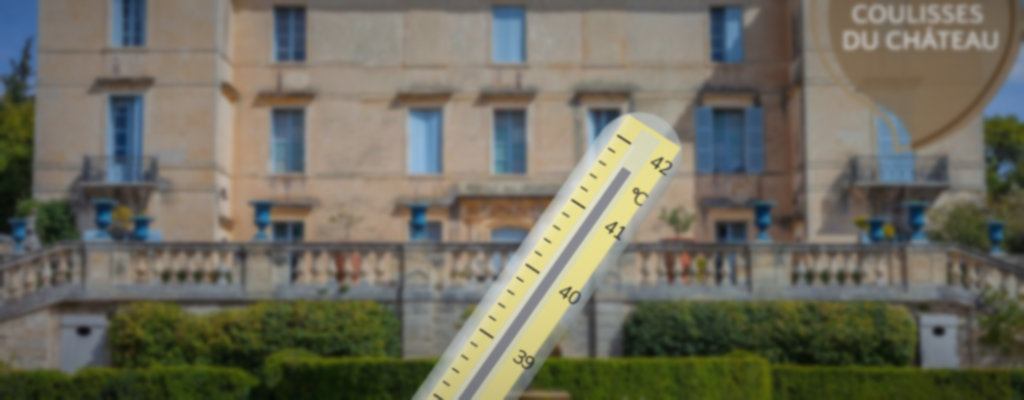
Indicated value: 41.7 °C
